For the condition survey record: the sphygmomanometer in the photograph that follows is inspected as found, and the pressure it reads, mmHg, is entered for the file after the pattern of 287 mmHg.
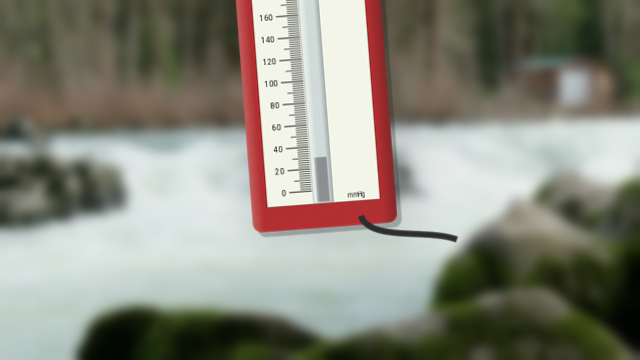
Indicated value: 30 mmHg
